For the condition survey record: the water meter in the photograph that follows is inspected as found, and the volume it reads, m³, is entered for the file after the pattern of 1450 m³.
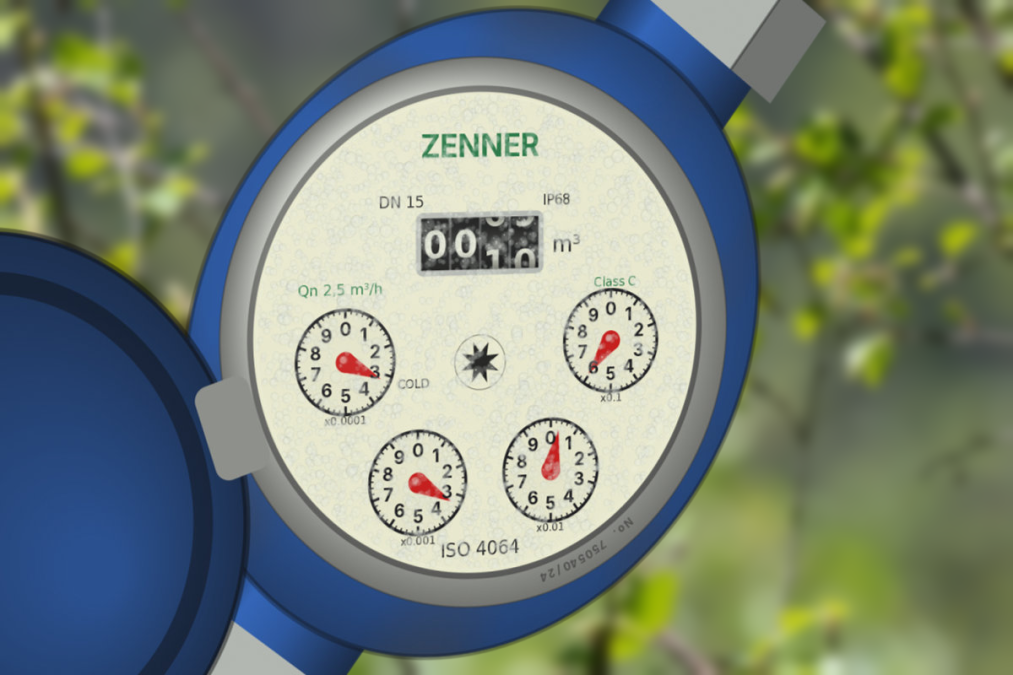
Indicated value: 9.6033 m³
